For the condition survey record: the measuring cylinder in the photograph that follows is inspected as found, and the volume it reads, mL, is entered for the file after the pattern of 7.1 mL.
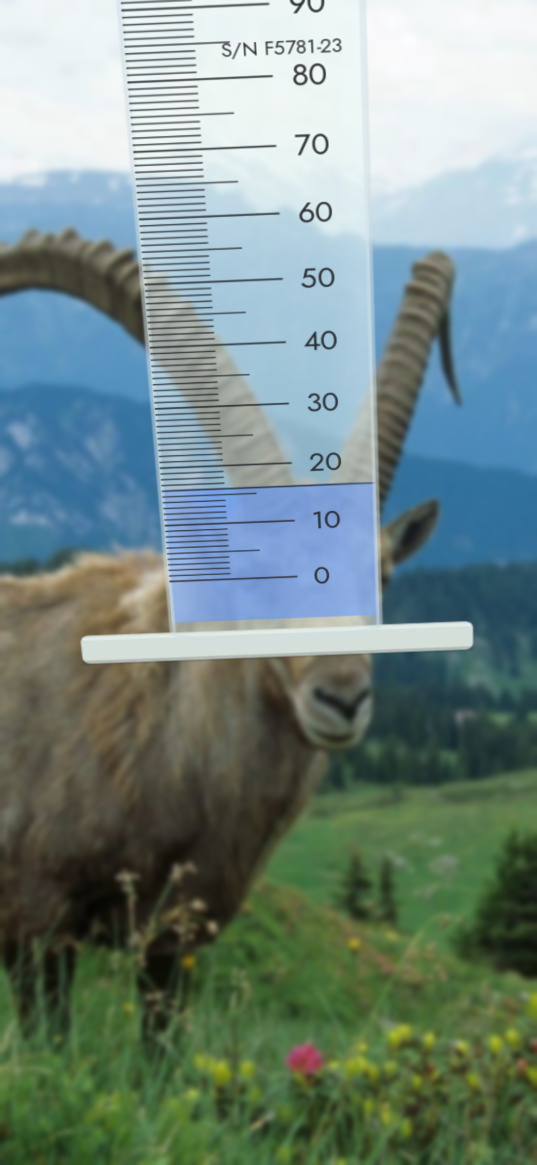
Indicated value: 16 mL
